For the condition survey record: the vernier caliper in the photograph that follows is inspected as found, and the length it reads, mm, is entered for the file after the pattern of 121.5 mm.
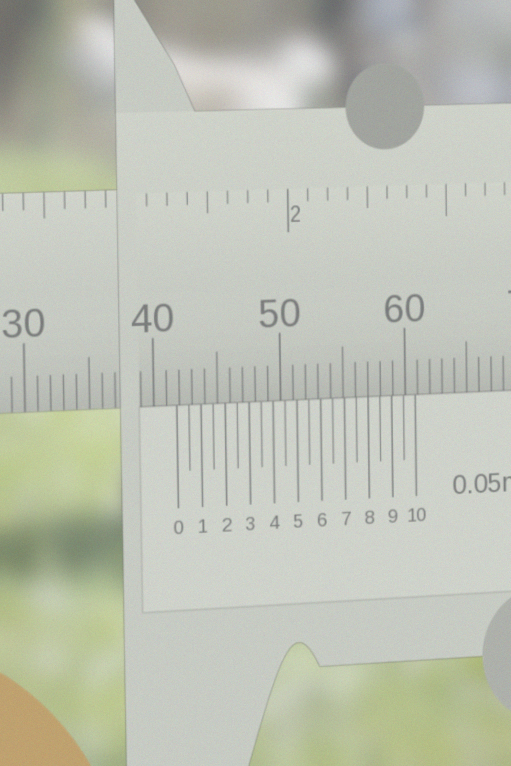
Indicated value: 41.8 mm
